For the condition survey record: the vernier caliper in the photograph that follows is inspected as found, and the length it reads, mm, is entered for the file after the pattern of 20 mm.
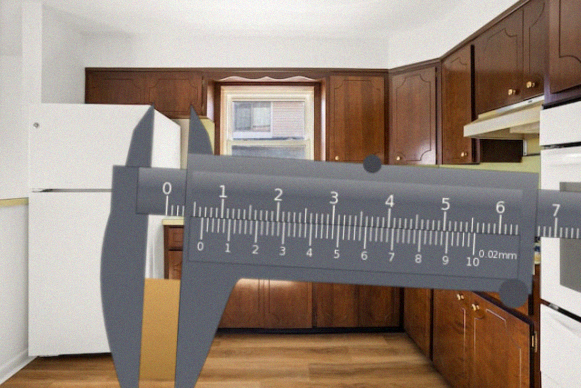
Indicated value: 6.5 mm
